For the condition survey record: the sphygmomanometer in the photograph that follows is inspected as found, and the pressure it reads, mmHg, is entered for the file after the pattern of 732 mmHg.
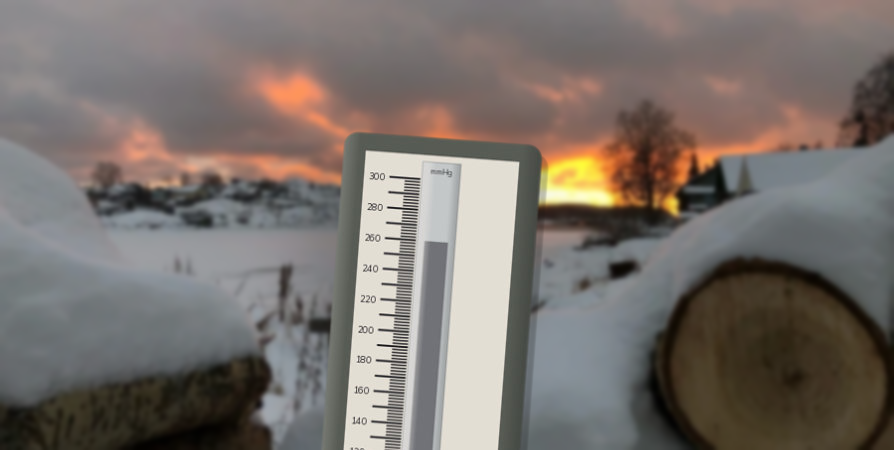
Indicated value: 260 mmHg
